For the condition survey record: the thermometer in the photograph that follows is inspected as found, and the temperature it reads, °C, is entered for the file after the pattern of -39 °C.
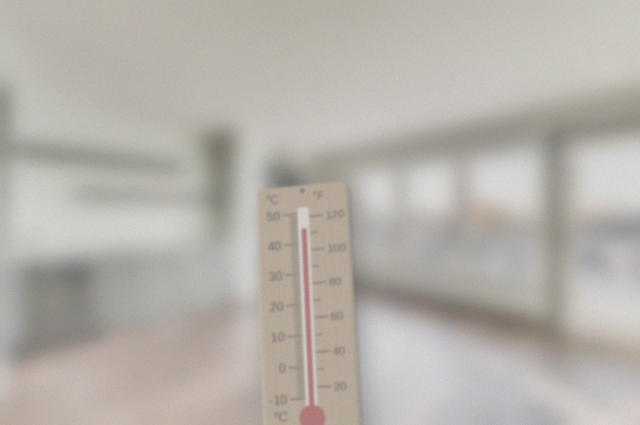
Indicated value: 45 °C
